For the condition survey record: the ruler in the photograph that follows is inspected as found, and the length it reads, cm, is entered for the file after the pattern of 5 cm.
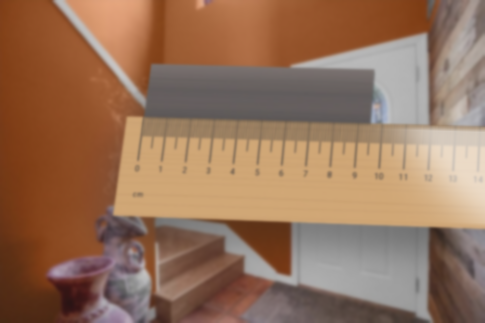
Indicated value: 9.5 cm
